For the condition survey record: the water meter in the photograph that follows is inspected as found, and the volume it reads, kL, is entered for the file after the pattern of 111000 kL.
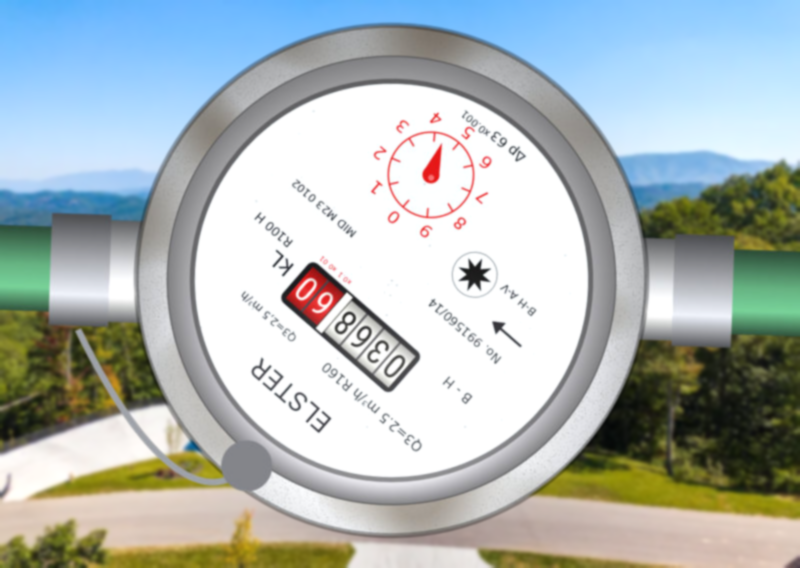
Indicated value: 368.604 kL
